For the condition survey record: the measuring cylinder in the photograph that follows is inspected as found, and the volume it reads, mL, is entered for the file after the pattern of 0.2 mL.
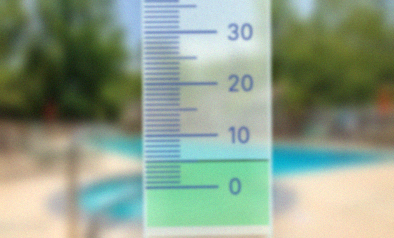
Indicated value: 5 mL
